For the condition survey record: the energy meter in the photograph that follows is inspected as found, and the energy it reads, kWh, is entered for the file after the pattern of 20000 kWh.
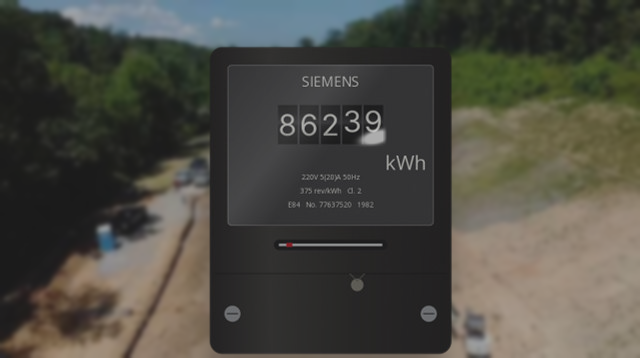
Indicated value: 86239 kWh
